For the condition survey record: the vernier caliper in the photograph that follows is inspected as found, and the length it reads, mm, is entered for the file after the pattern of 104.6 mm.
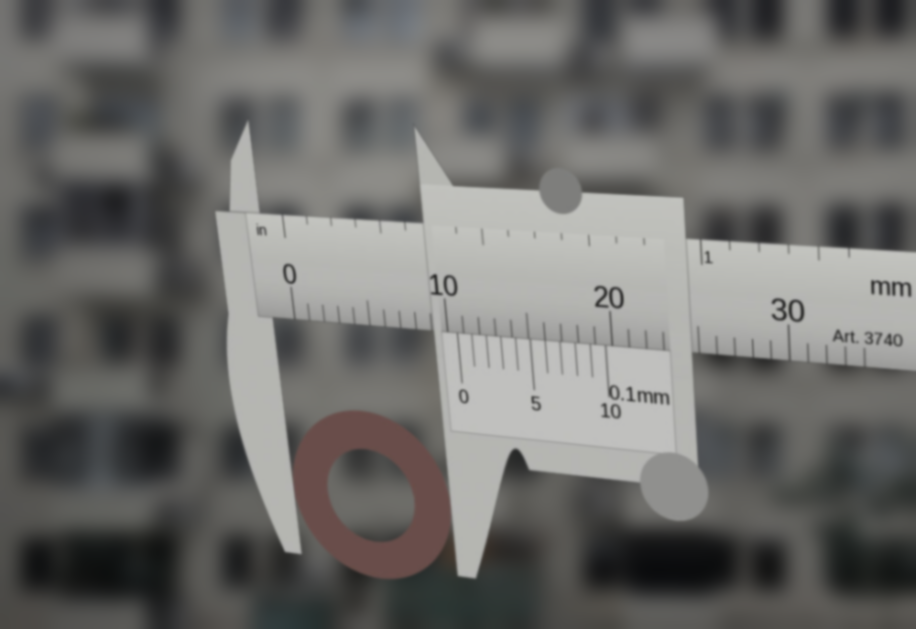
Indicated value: 10.6 mm
